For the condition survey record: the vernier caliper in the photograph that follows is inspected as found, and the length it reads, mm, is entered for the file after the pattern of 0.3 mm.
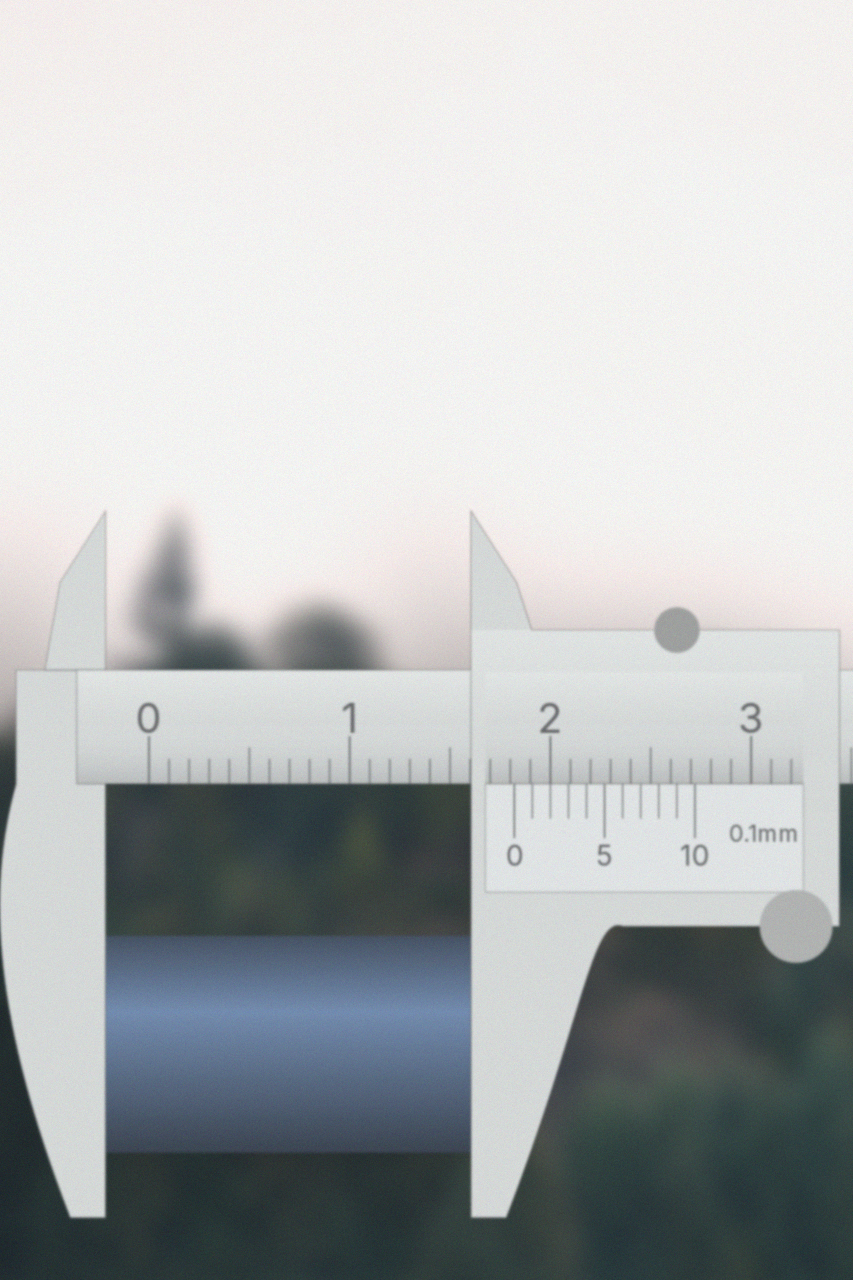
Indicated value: 18.2 mm
